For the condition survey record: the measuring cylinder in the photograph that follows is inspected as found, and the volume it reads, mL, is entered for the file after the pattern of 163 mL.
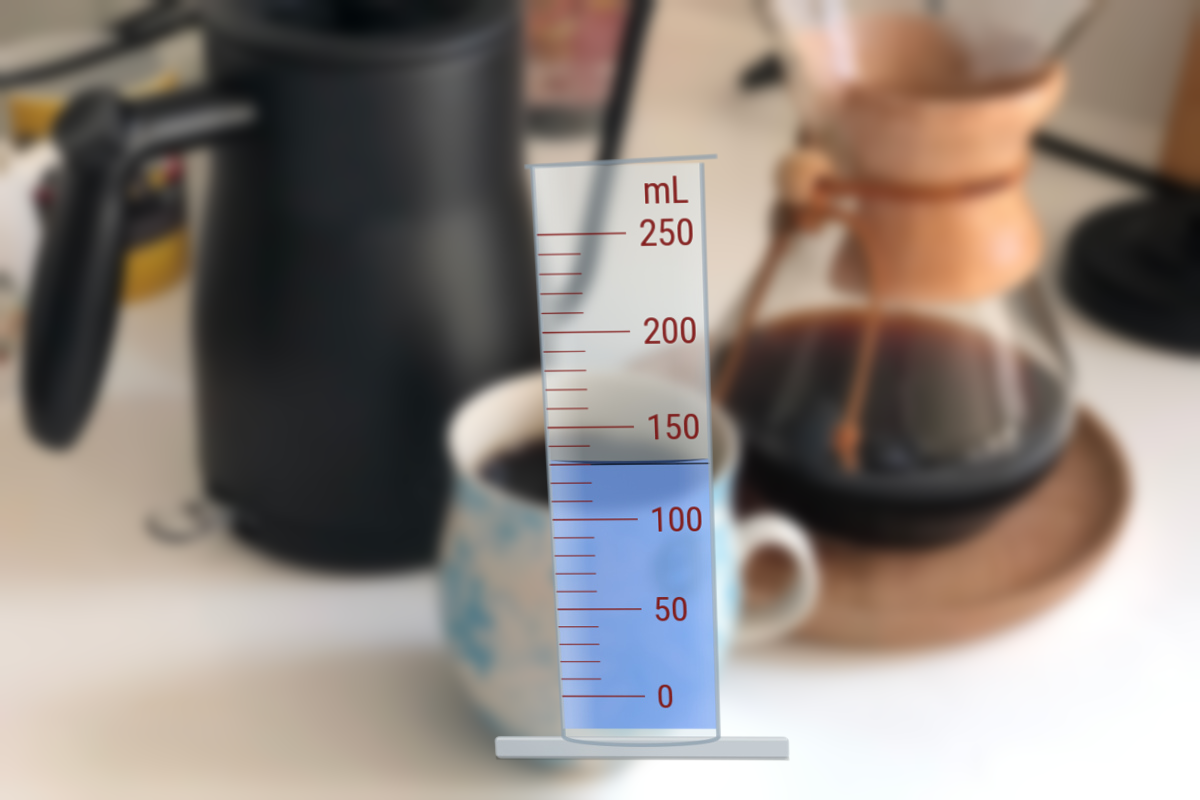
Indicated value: 130 mL
